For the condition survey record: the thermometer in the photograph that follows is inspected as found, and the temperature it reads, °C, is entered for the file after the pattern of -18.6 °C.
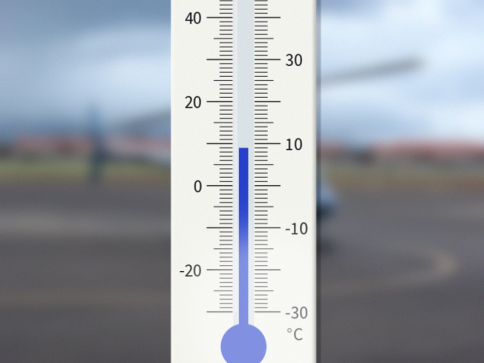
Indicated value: 9 °C
